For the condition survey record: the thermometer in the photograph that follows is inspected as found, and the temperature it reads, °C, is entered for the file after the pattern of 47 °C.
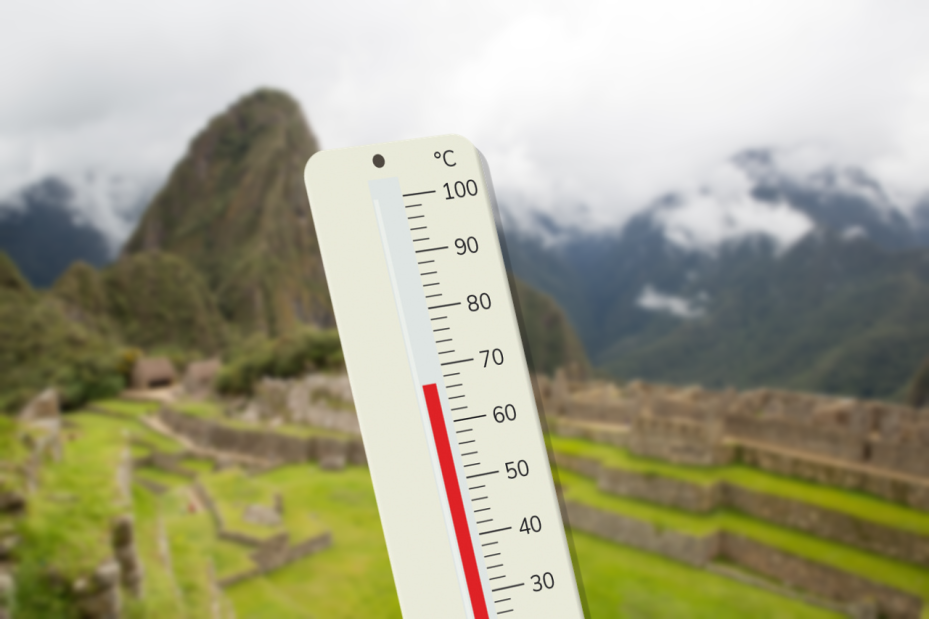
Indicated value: 67 °C
